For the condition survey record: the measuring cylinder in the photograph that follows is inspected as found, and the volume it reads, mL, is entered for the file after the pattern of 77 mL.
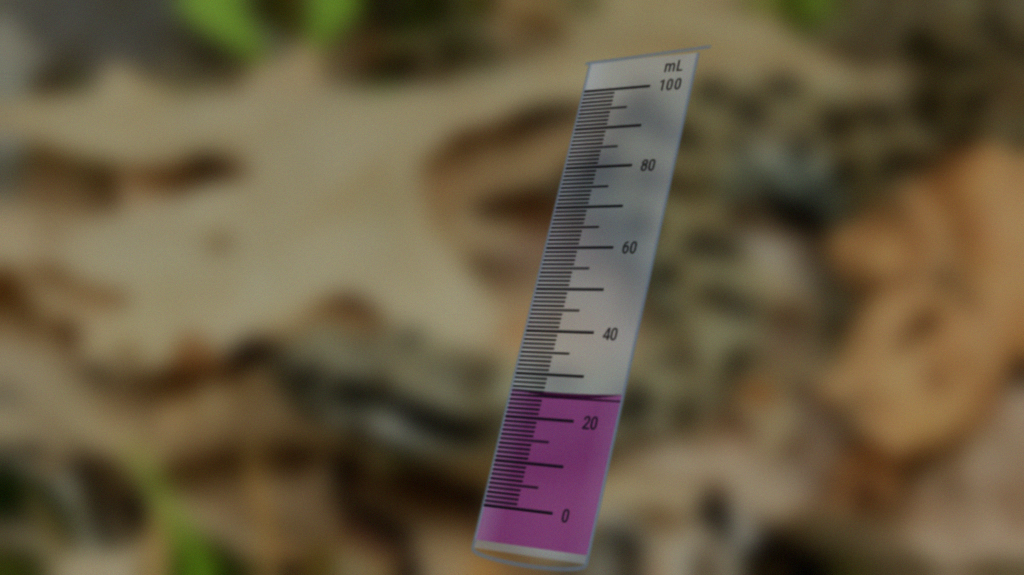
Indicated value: 25 mL
